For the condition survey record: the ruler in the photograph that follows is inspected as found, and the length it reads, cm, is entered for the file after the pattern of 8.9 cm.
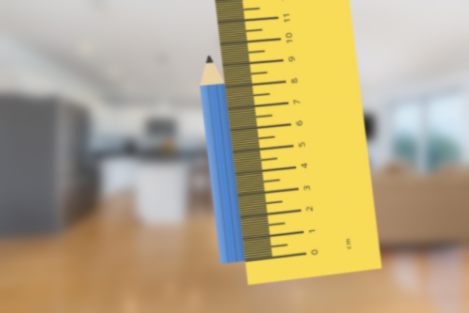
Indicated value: 9.5 cm
